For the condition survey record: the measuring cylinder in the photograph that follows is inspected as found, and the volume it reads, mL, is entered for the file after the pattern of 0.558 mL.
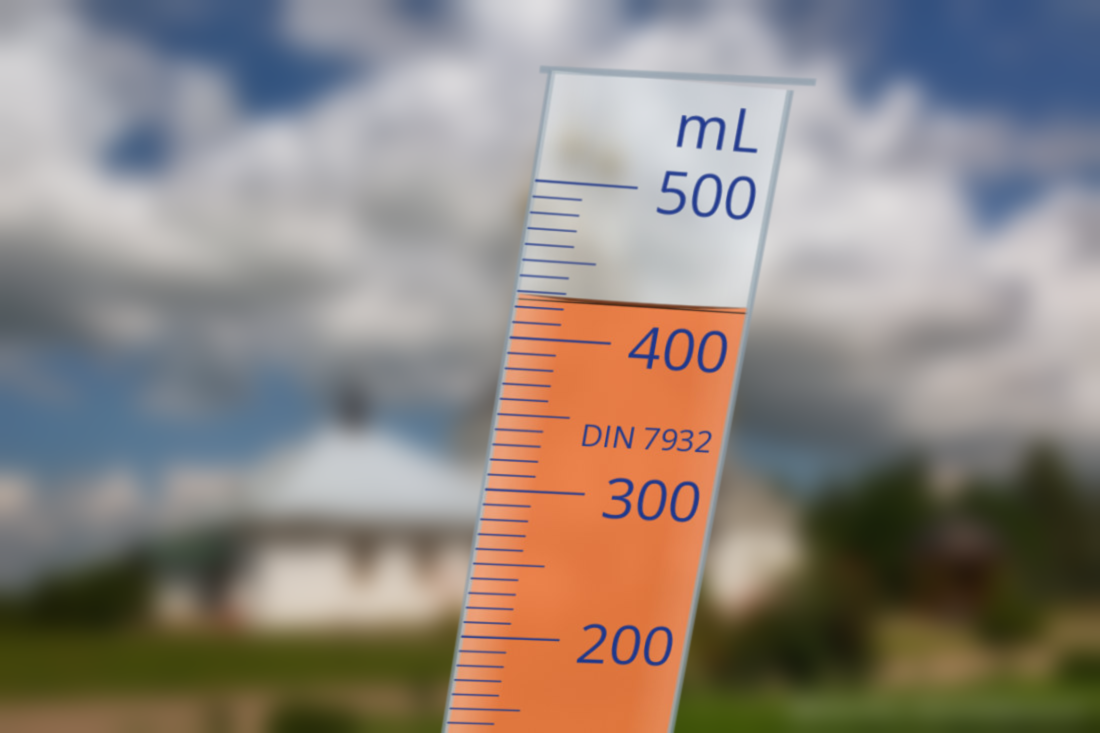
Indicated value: 425 mL
